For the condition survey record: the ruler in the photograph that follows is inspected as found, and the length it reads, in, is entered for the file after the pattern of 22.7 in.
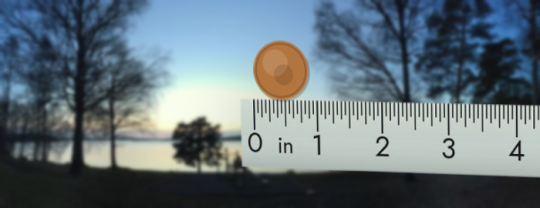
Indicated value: 0.875 in
